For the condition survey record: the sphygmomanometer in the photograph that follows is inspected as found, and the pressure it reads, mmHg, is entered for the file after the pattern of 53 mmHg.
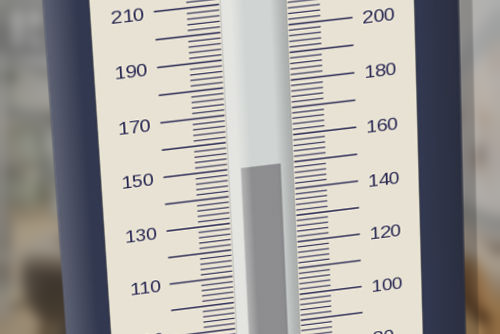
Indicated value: 150 mmHg
